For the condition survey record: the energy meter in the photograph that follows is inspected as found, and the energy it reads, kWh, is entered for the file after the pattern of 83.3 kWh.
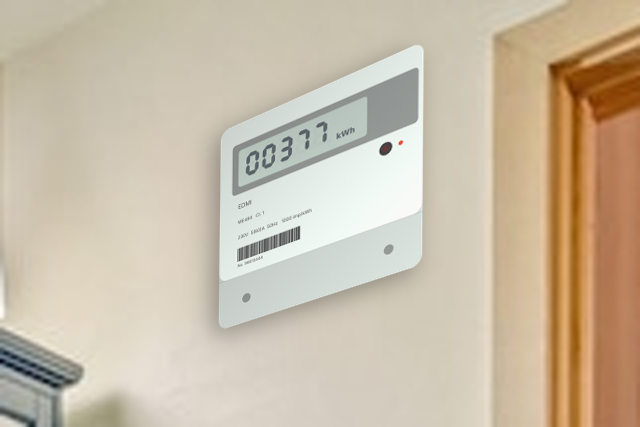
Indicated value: 377 kWh
